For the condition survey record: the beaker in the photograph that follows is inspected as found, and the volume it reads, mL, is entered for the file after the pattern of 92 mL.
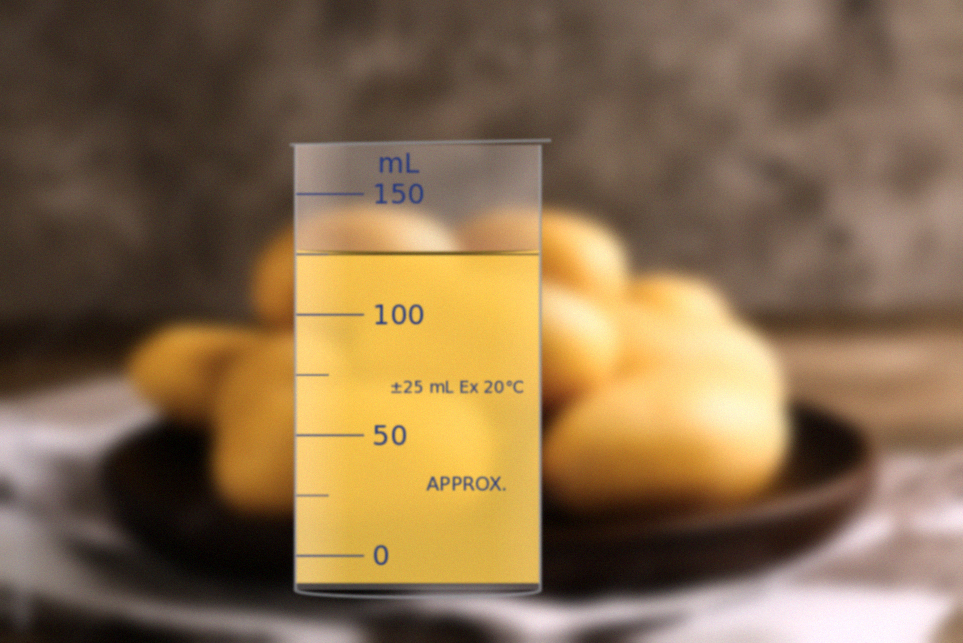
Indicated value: 125 mL
